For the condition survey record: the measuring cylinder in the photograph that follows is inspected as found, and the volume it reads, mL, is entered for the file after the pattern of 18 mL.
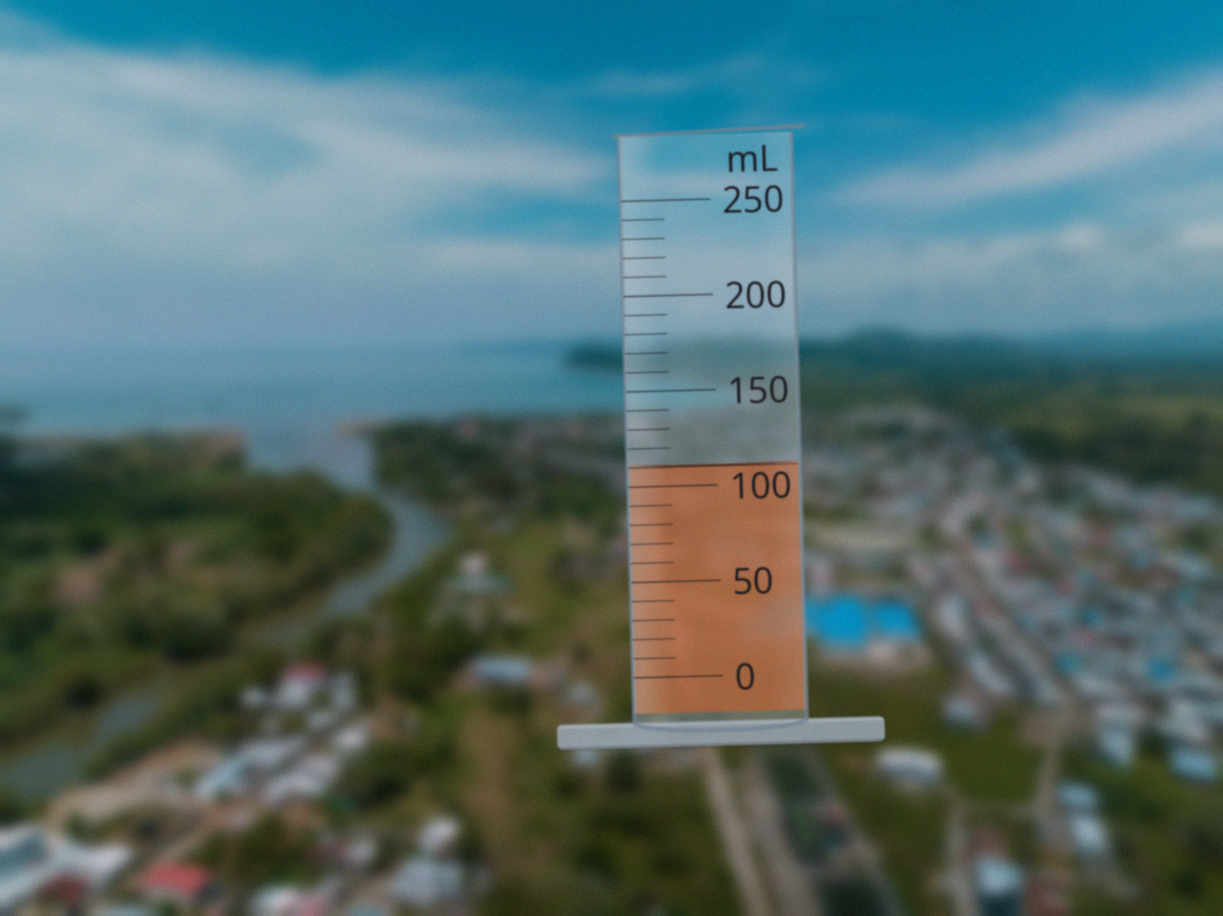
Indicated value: 110 mL
